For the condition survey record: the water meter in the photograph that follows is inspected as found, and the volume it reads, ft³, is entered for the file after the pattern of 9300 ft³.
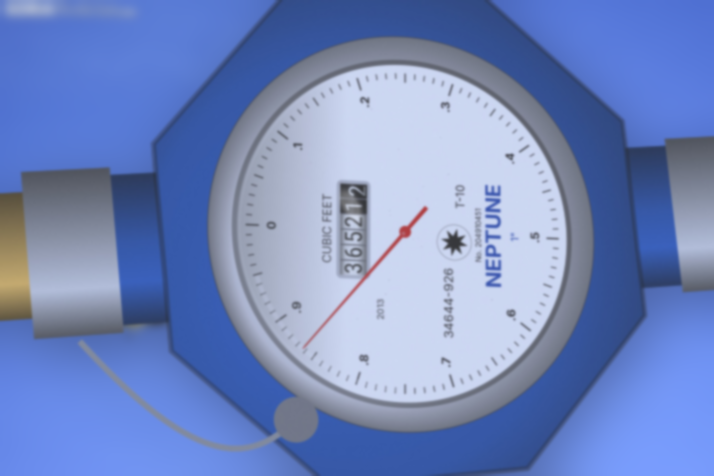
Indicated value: 365211.86 ft³
